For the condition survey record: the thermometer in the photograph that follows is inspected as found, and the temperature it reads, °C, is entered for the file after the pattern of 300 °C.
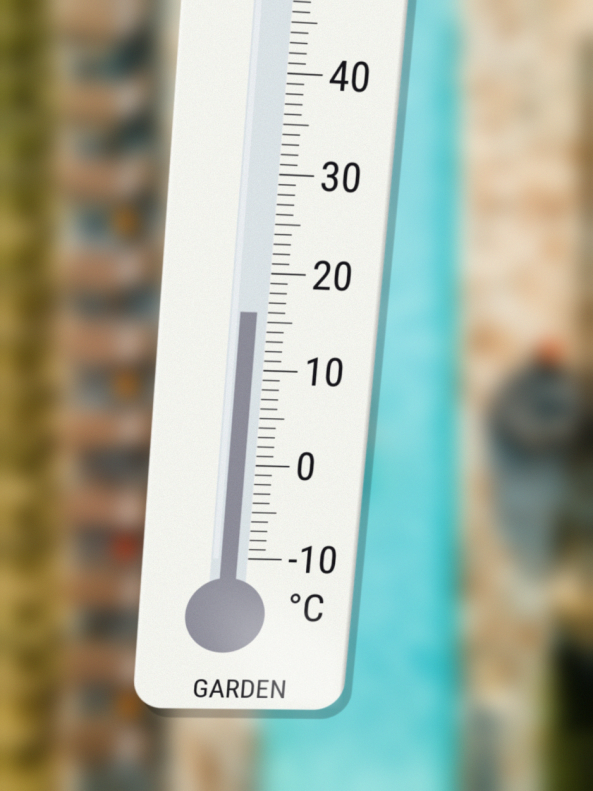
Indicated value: 16 °C
